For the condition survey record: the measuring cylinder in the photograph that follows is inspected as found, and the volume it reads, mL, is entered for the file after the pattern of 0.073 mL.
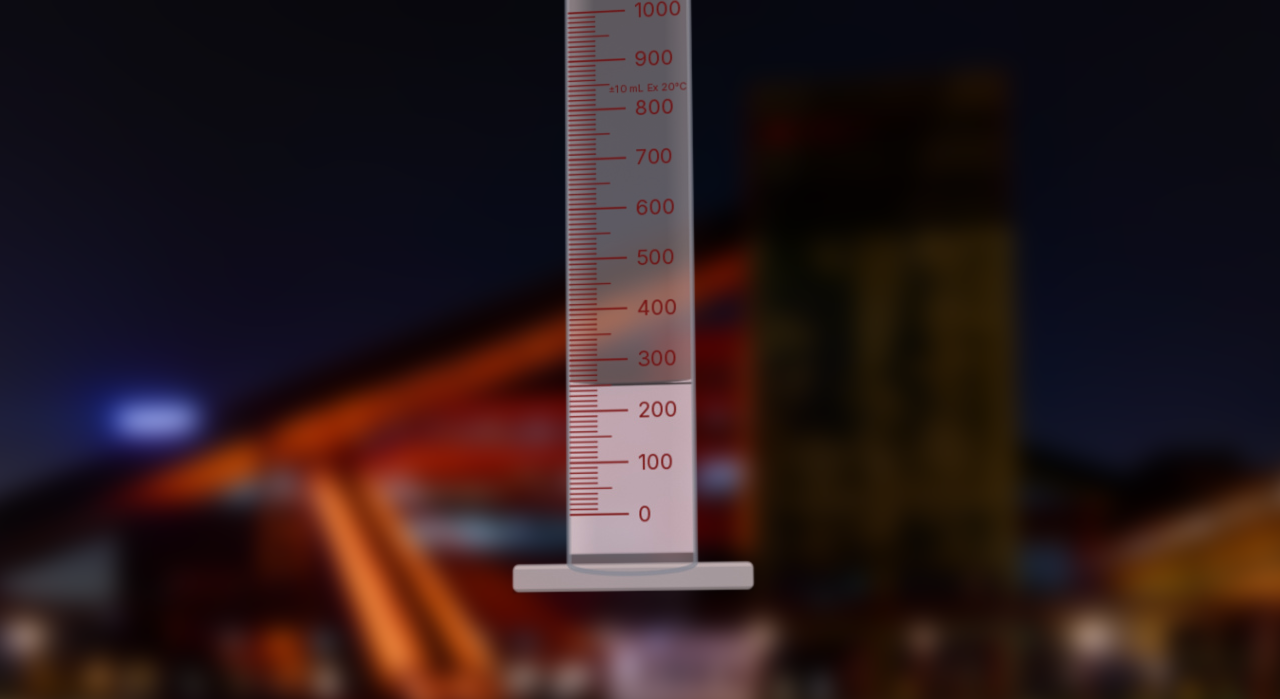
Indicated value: 250 mL
